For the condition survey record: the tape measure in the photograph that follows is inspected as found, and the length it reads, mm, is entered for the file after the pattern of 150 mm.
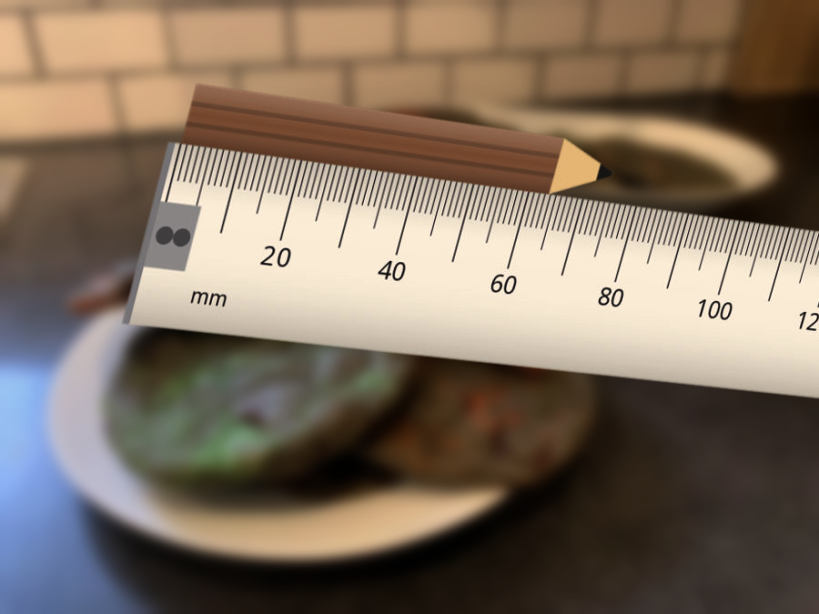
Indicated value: 74 mm
